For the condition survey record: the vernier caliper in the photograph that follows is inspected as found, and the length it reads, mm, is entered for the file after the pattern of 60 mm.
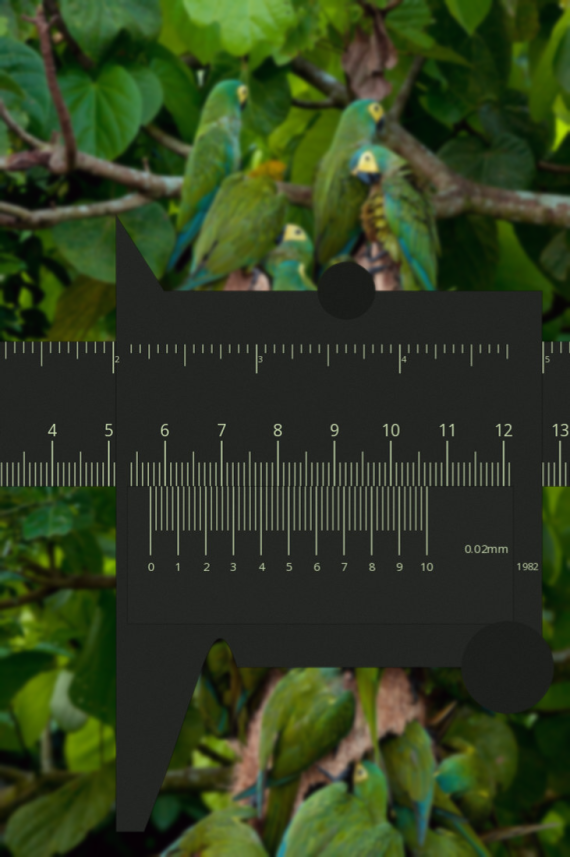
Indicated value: 57.4 mm
